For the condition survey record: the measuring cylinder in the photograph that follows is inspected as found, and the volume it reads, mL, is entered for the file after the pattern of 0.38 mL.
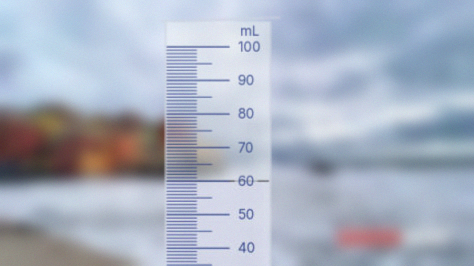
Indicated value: 60 mL
